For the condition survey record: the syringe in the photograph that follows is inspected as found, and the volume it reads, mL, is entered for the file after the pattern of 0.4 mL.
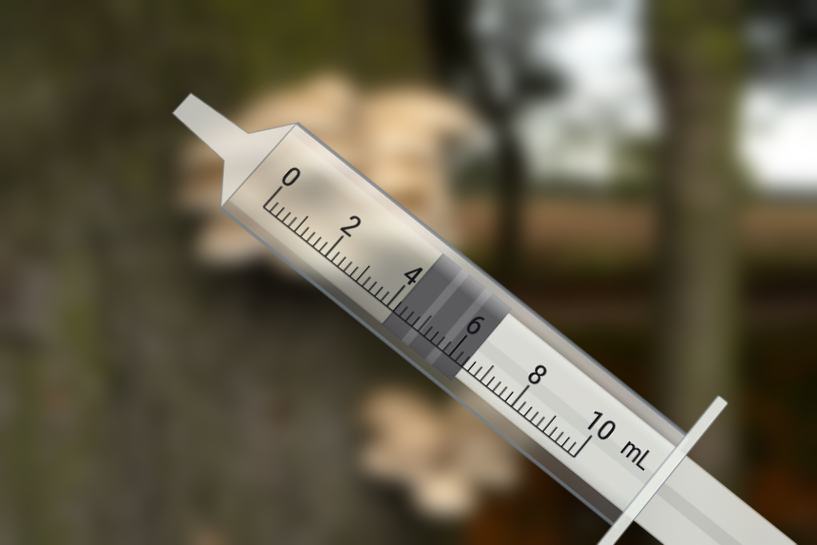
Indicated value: 4.2 mL
